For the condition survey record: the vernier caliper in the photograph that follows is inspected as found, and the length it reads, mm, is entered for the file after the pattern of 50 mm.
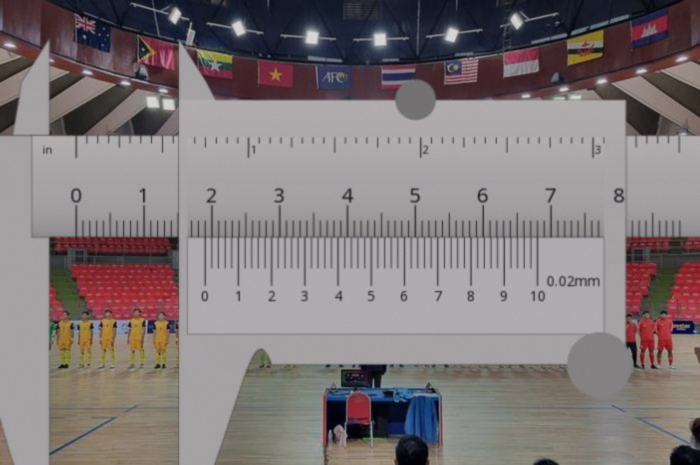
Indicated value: 19.0 mm
